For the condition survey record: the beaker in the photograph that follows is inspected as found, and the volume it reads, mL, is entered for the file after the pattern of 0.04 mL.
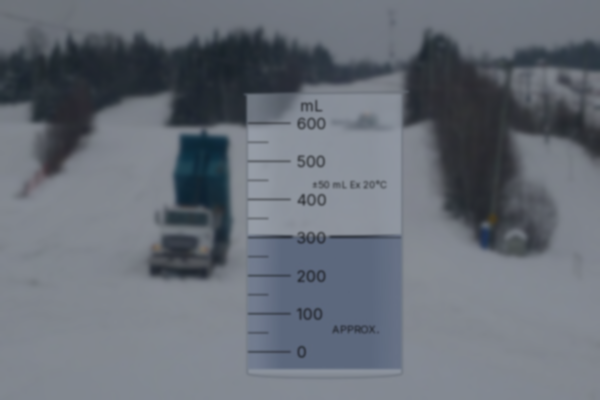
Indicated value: 300 mL
